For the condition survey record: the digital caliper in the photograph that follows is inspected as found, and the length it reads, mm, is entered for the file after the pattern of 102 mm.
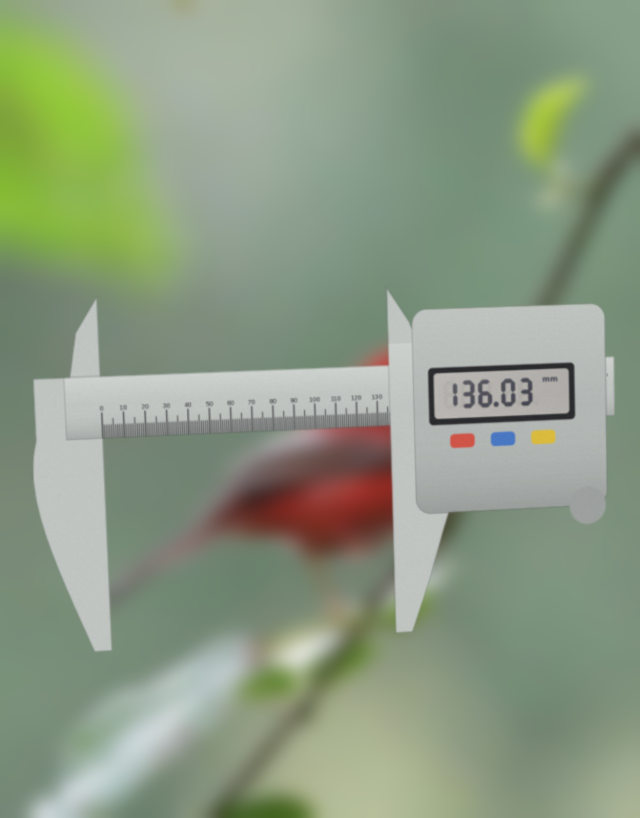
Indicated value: 136.03 mm
